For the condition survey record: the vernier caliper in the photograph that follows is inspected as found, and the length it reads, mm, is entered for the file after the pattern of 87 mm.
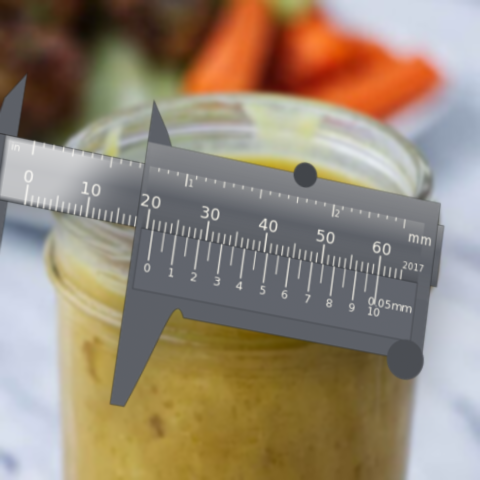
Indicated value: 21.0 mm
